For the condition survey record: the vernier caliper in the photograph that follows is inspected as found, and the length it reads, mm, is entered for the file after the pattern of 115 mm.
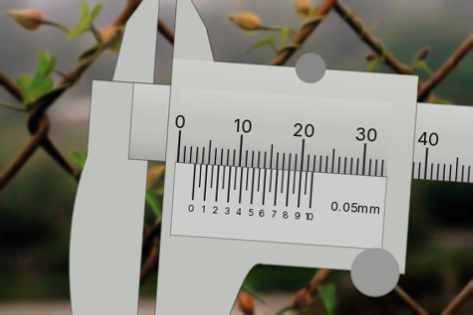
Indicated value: 2.8 mm
